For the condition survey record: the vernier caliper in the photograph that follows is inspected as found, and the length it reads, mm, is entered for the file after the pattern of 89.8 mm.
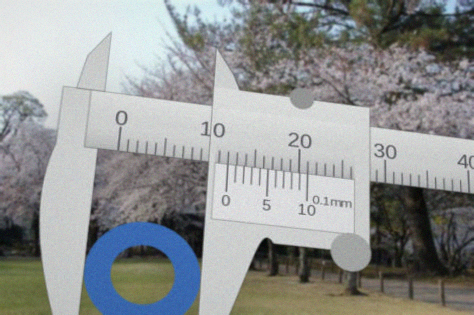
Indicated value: 12.0 mm
